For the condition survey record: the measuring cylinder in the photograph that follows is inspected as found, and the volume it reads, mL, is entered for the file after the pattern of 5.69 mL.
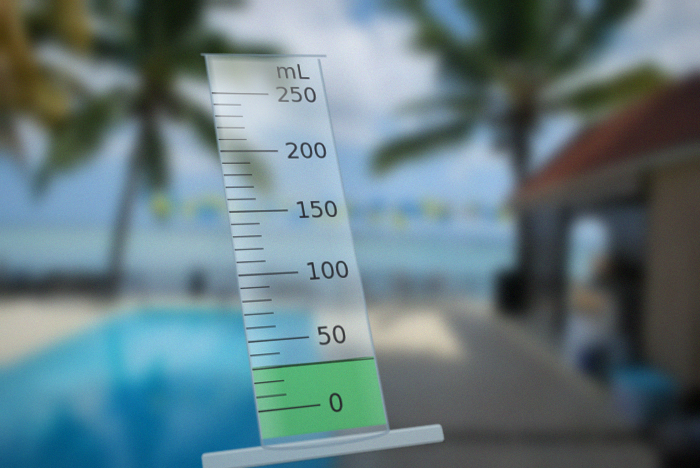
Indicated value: 30 mL
